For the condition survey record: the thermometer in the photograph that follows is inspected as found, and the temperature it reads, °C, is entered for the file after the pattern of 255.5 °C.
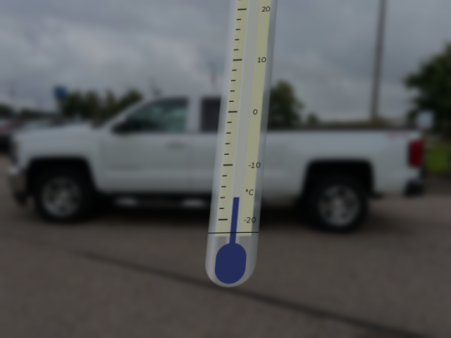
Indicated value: -16 °C
